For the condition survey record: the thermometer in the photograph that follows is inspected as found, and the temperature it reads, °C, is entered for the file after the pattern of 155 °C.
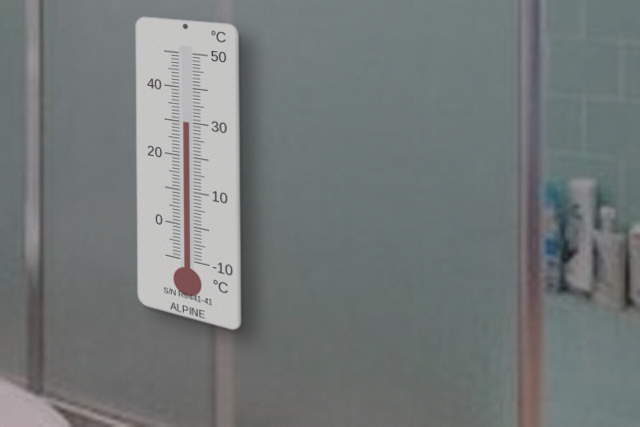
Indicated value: 30 °C
